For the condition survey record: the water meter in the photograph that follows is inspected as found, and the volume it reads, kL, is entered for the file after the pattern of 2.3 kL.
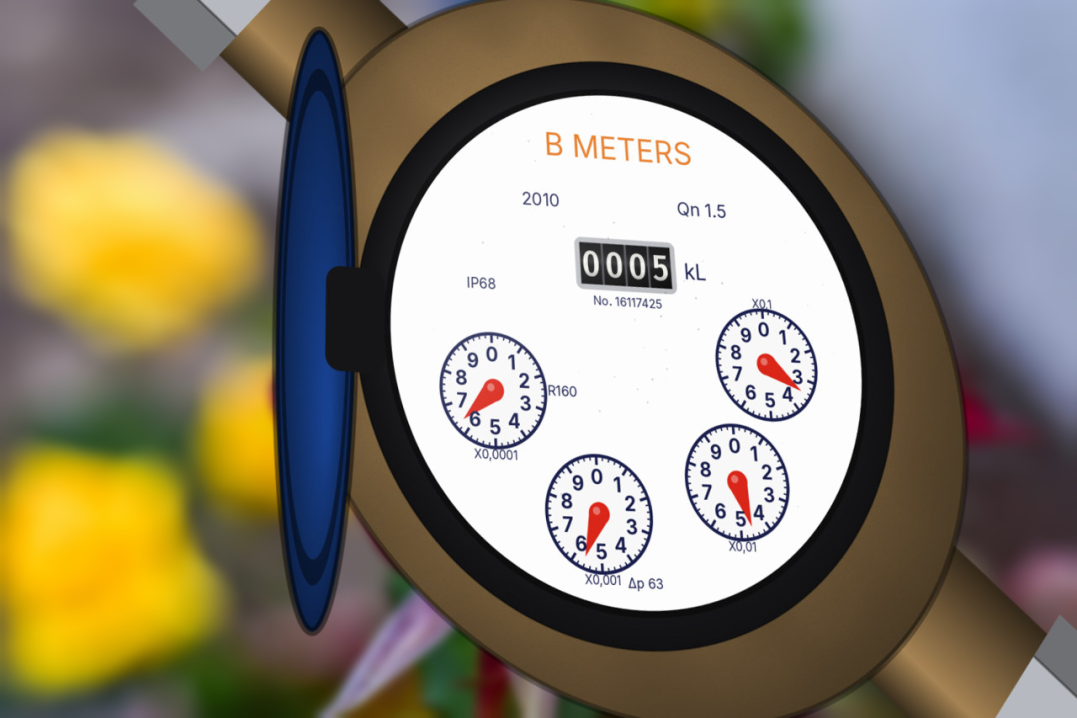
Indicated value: 5.3456 kL
